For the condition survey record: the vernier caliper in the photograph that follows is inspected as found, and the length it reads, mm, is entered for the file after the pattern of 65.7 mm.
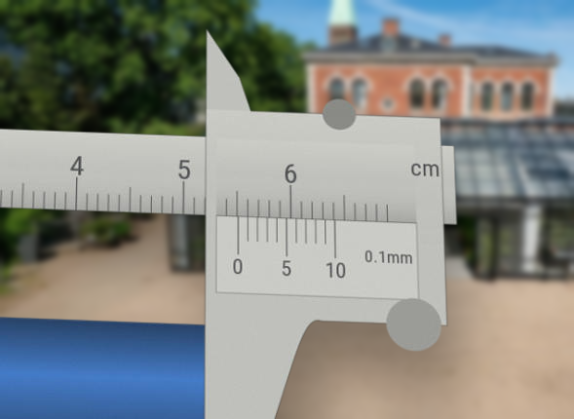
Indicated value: 55.1 mm
